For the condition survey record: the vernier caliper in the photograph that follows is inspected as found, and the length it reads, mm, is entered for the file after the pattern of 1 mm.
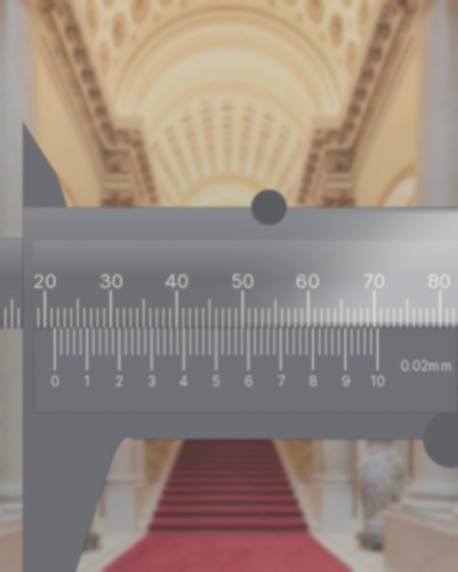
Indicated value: 21.5 mm
